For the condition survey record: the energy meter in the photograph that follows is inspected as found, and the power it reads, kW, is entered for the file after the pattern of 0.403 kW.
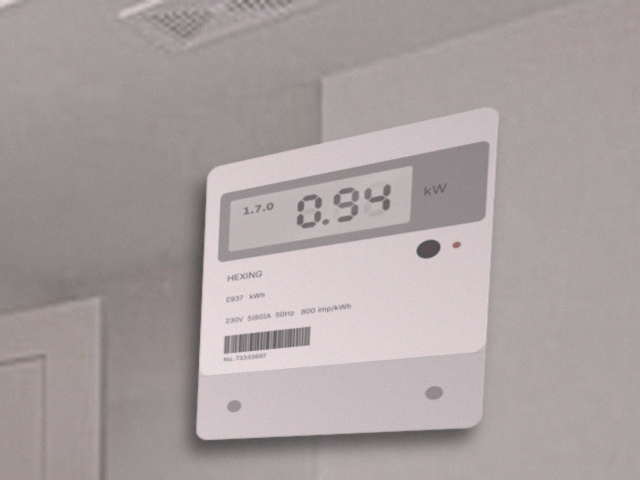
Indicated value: 0.94 kW
